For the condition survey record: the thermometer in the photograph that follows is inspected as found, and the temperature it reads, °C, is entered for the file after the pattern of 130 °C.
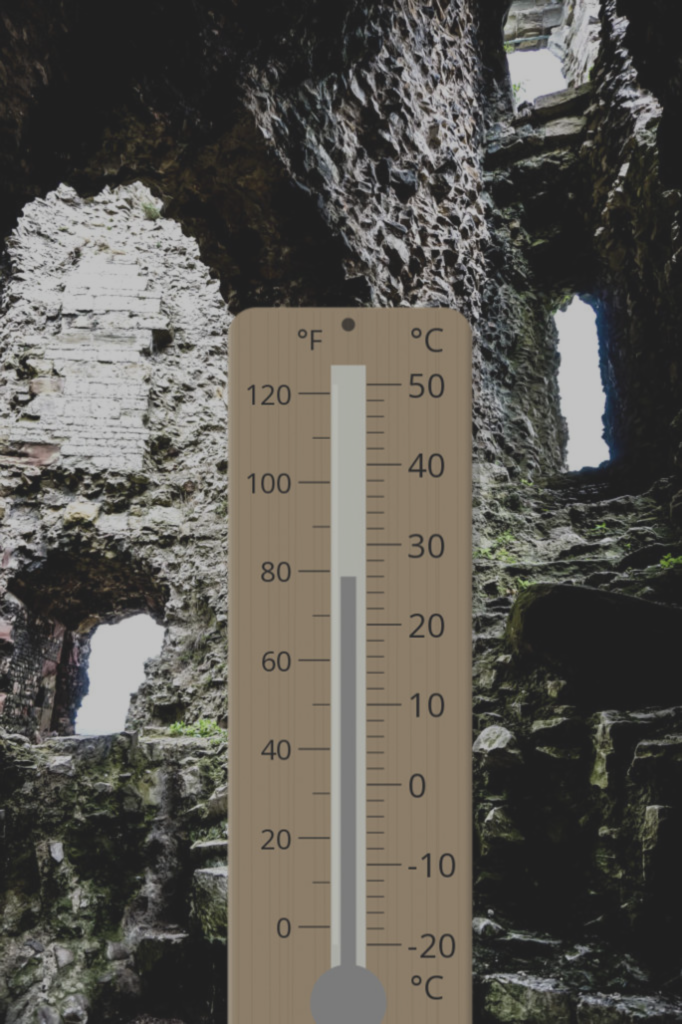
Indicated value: 26 °C
